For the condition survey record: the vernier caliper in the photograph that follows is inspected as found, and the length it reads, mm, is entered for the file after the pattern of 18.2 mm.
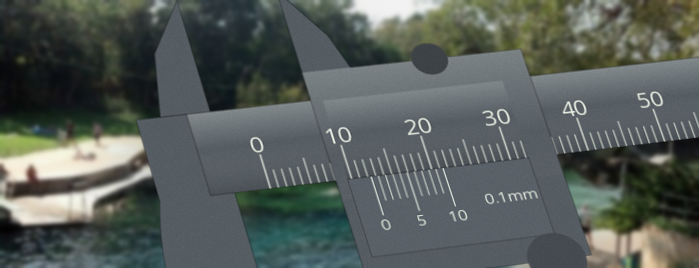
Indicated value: 12.4 mm
